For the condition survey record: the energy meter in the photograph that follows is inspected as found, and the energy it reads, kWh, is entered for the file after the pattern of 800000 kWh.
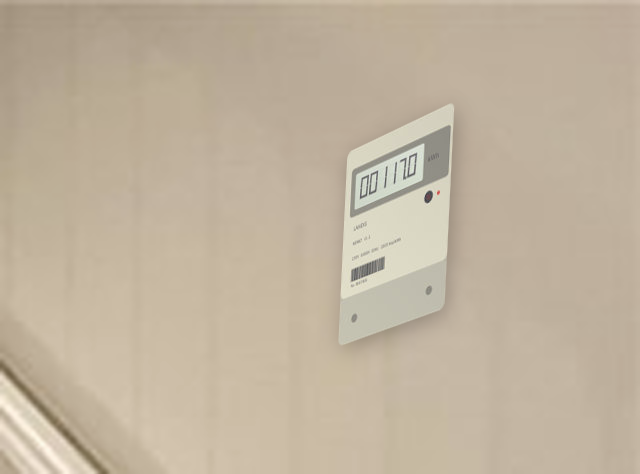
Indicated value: 117.0 kWh
